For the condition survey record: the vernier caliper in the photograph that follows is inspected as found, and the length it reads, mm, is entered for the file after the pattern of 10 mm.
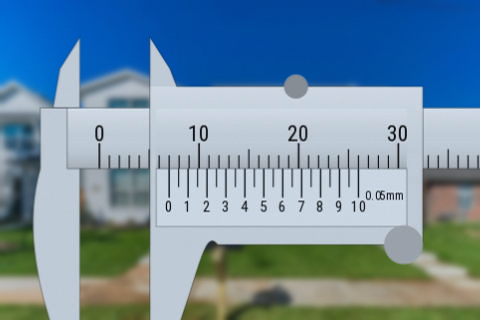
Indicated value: 7.0 mm
